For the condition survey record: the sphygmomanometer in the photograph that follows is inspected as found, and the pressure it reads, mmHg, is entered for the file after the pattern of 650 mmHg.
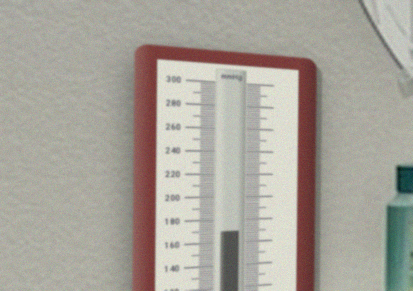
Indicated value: 170 mmHg
